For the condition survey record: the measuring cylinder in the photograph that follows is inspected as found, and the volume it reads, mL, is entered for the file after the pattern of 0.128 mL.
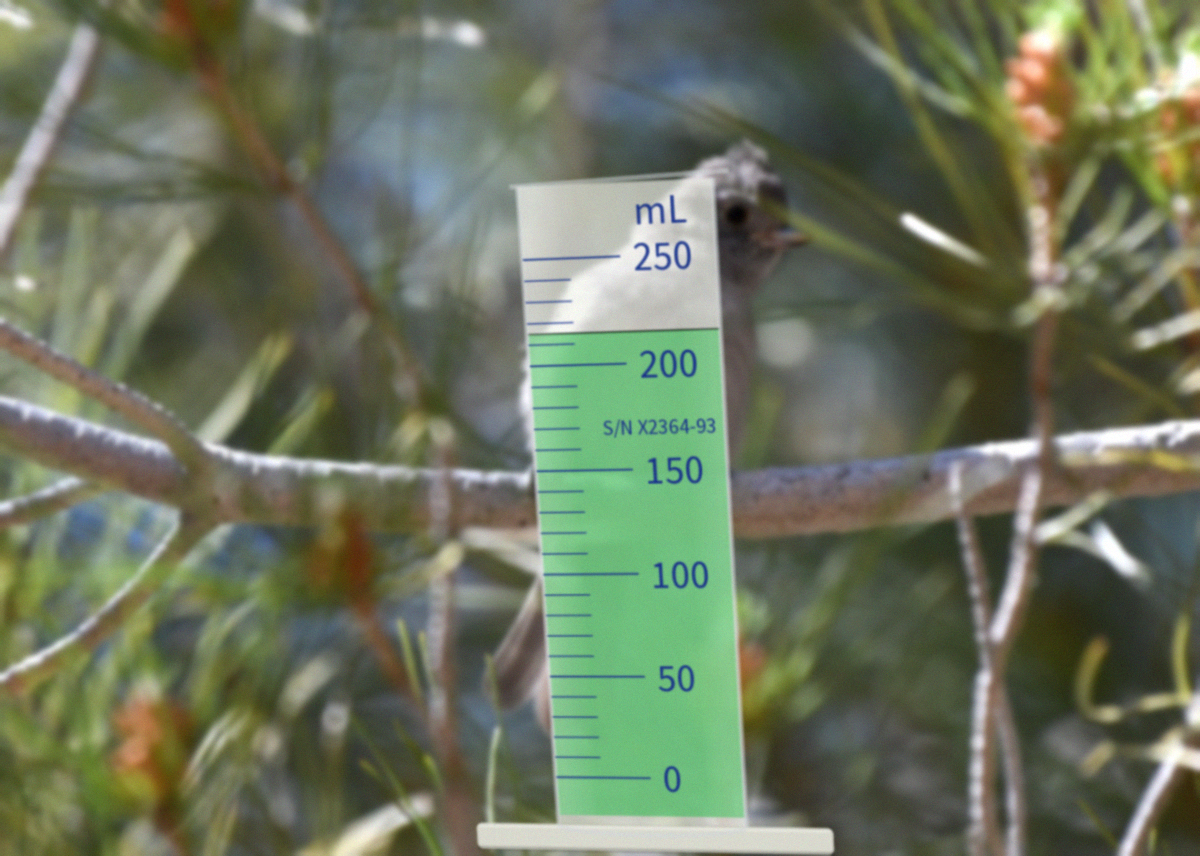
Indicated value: 215 mL
